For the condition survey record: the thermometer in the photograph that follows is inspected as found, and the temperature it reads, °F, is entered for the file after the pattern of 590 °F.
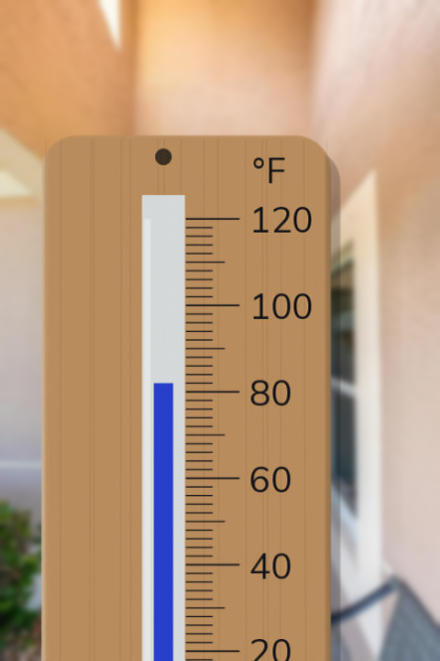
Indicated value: 82 °F
